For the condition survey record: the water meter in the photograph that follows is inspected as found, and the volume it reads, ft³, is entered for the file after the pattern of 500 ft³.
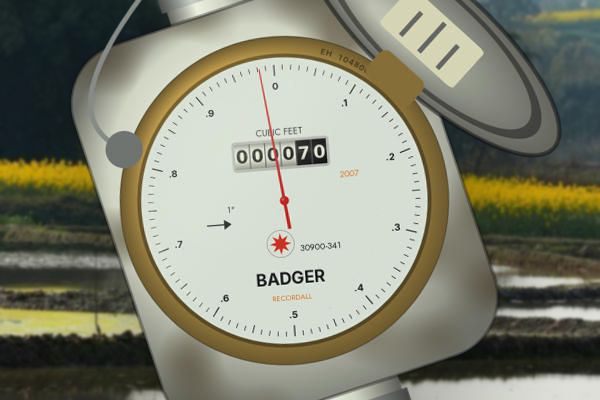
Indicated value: 69.98 ft³
